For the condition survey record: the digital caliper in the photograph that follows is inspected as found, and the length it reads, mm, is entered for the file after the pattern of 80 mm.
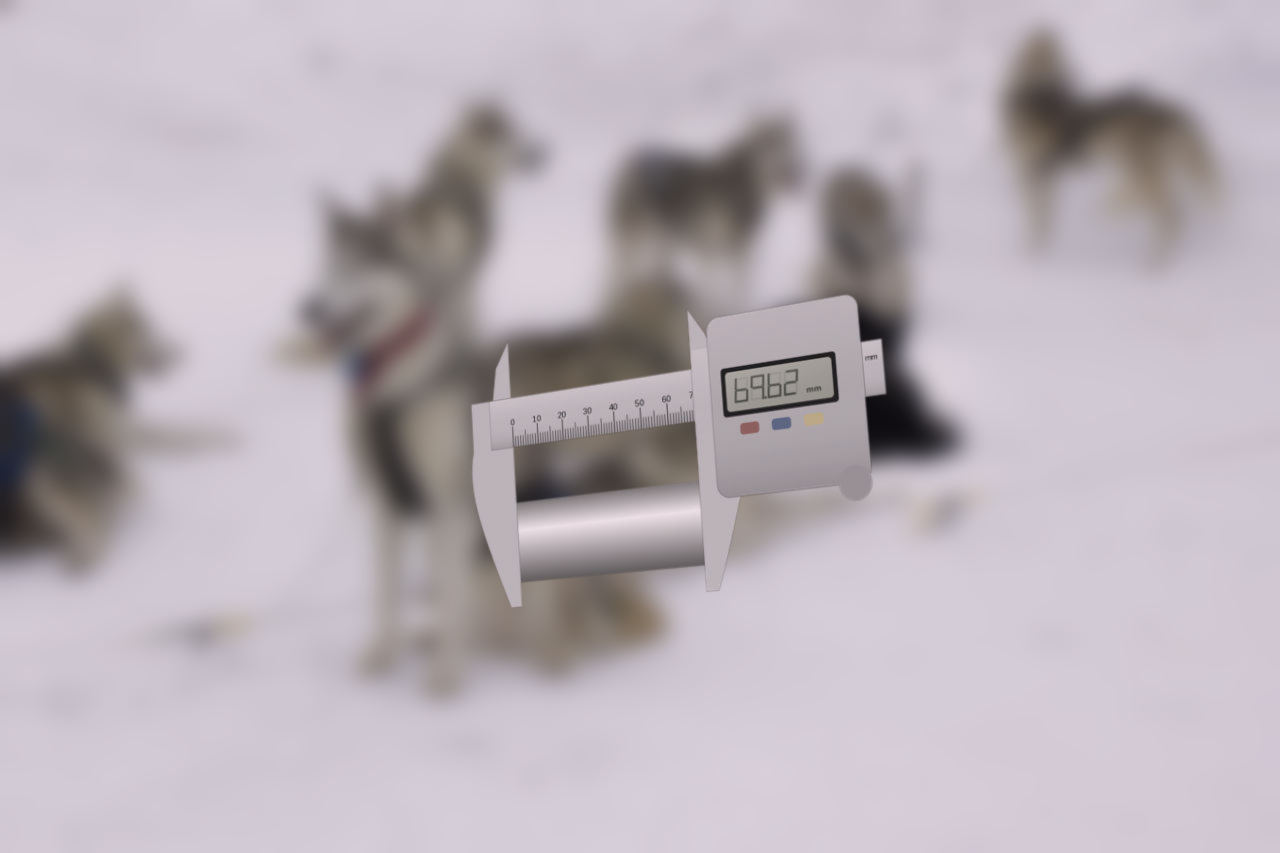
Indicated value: 69.62 mm
